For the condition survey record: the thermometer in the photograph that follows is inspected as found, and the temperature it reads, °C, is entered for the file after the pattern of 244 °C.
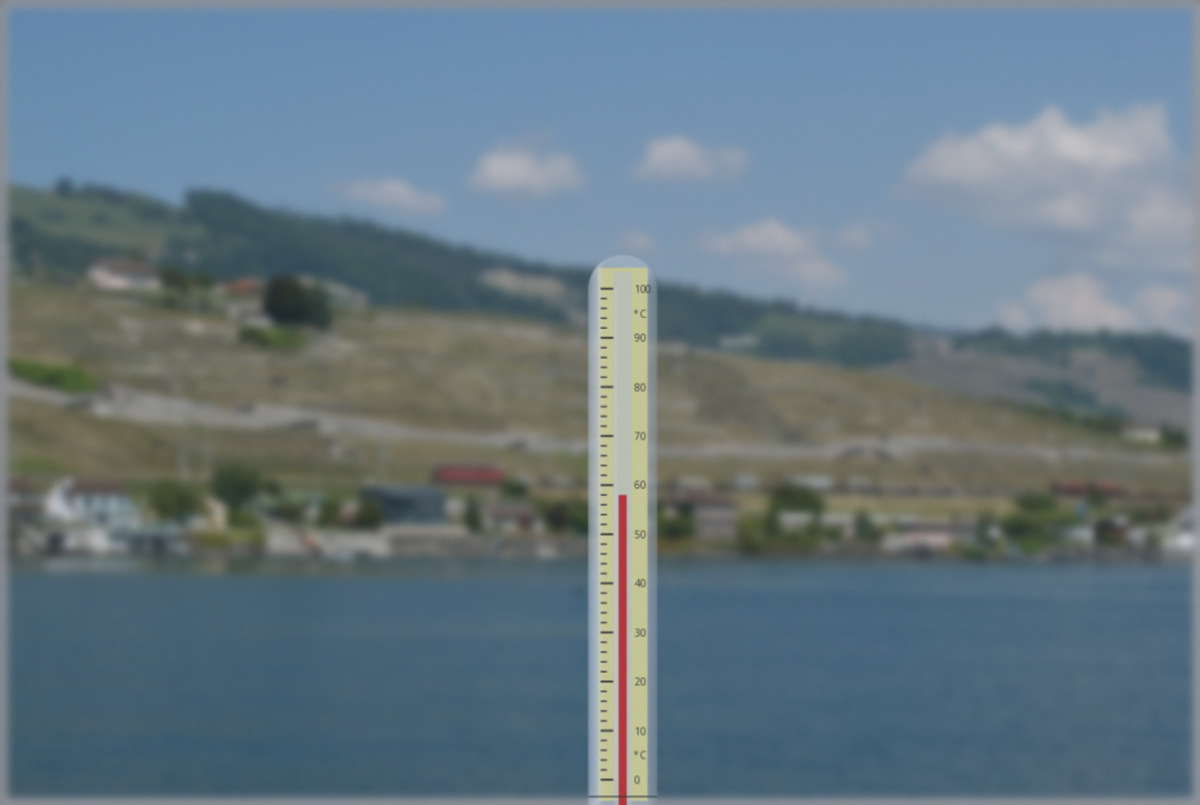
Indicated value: 58 °C
